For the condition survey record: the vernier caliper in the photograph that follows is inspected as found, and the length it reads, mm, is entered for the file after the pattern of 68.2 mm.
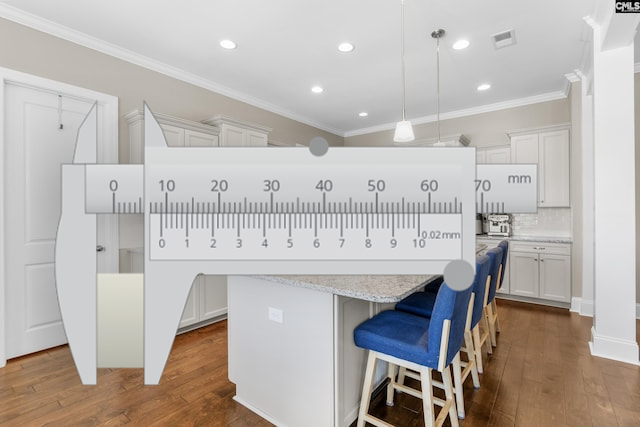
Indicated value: 9.0 mm
